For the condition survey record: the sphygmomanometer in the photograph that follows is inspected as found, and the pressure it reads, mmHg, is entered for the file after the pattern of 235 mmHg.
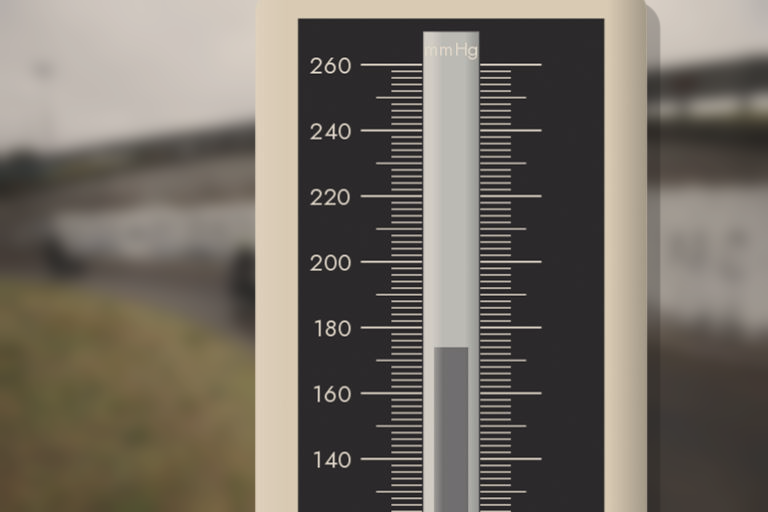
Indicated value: 174 mmHg
